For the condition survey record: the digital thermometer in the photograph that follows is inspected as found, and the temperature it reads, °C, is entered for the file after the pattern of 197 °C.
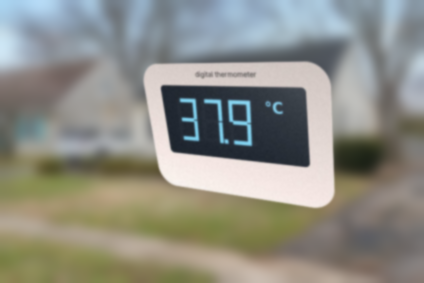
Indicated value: 37.9 °C
